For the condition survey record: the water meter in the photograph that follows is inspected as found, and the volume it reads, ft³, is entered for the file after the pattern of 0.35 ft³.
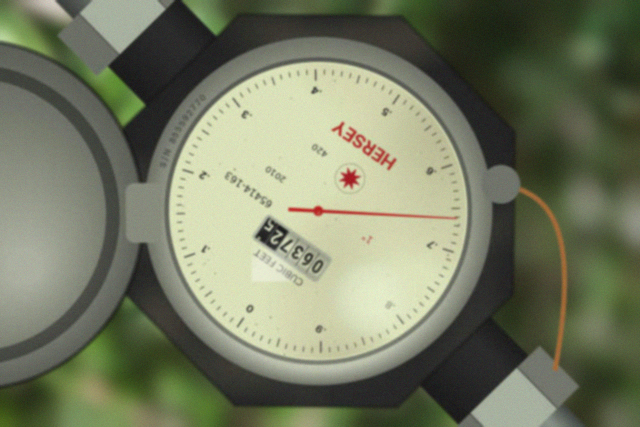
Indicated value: 63724.66 ft³
